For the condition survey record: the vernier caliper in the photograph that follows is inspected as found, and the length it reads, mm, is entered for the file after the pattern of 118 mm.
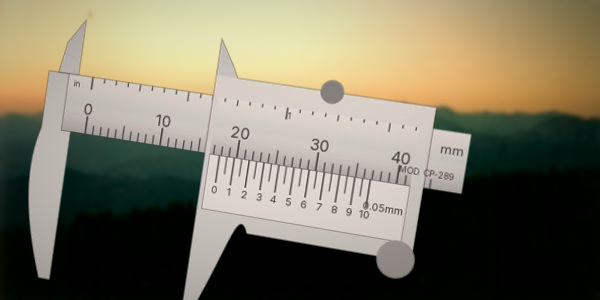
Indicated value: 17.8 mm
